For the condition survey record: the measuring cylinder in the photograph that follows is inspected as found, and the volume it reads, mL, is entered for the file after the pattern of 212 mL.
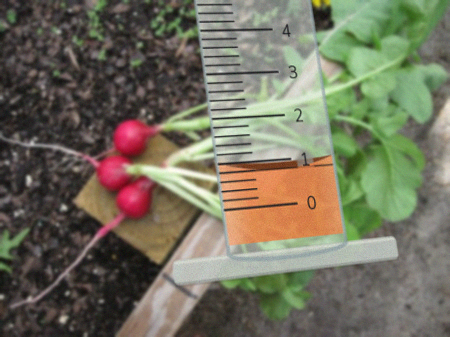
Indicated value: 0.8 mL
